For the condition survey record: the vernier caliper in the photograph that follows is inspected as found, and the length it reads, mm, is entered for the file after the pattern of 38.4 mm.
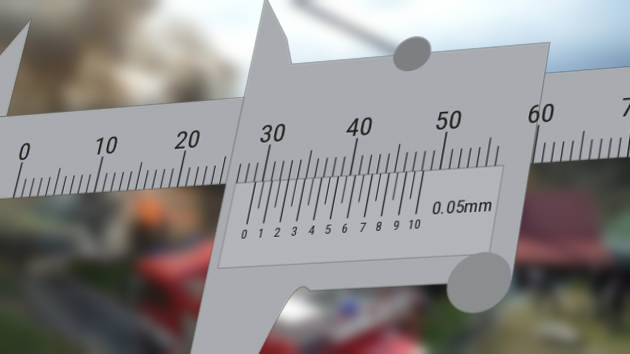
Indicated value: 29.2 mm
